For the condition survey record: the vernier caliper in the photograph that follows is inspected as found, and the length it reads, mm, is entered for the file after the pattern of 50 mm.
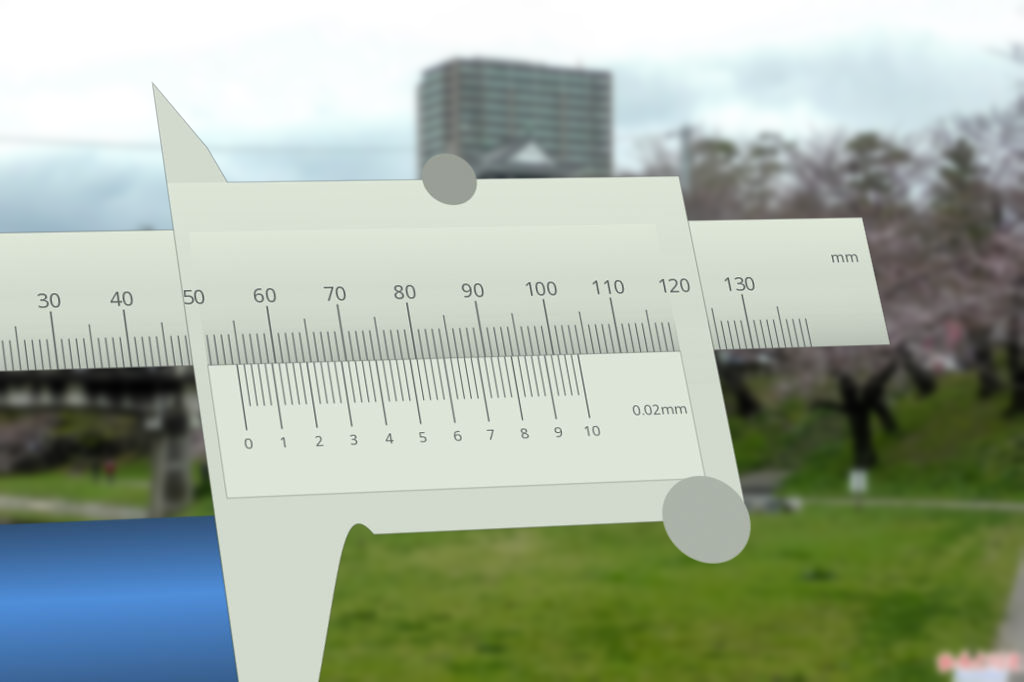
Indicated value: 54.6 mm
